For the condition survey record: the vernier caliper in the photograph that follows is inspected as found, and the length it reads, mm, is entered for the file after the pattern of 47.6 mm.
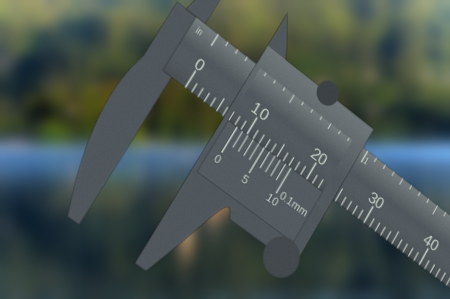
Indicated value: 8.4 mm
